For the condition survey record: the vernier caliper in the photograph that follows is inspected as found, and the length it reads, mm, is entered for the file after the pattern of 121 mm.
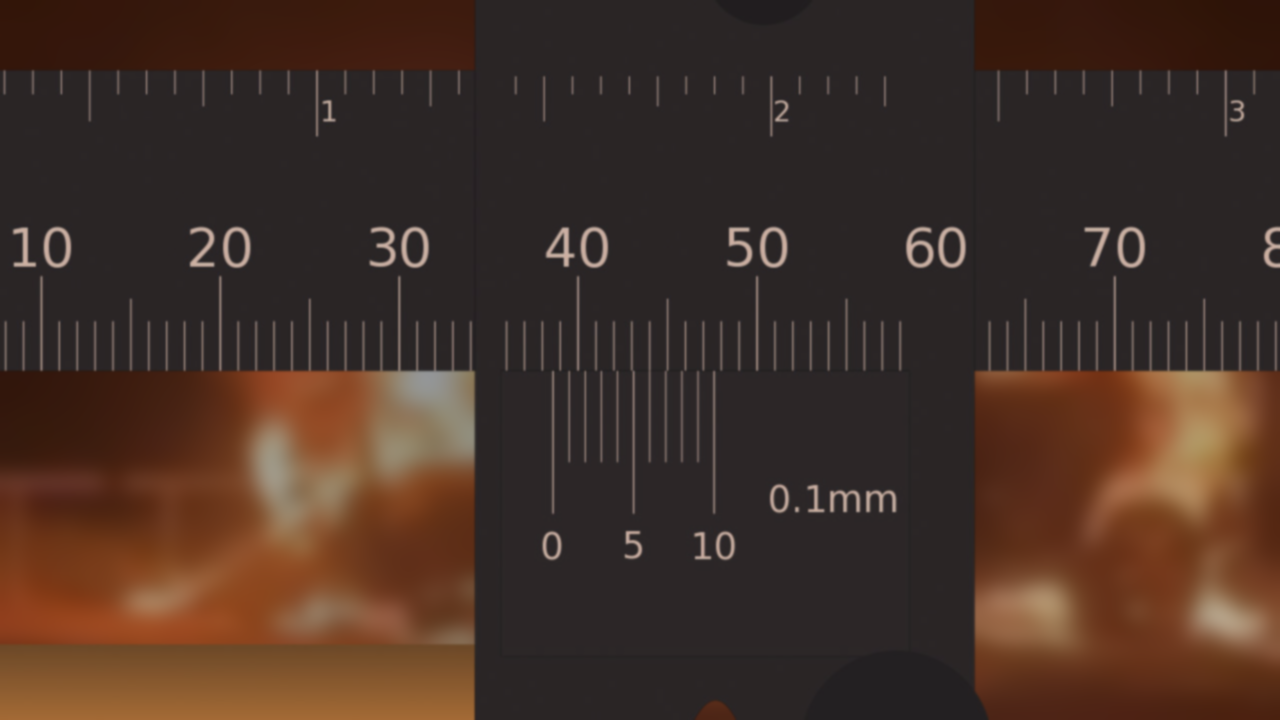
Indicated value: 38.6 mm
